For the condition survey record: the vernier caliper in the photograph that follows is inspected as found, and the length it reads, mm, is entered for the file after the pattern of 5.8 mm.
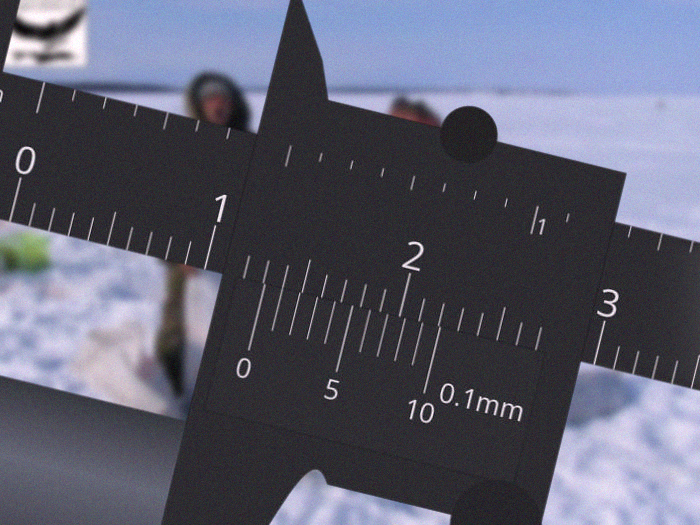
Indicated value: 13.1 mm
